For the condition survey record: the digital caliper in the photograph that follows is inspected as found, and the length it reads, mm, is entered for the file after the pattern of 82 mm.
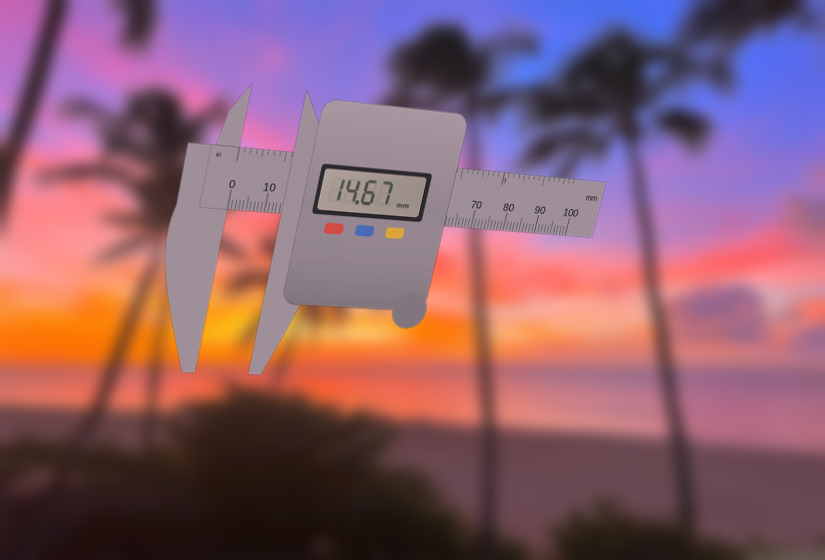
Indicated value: 14.67 mm
